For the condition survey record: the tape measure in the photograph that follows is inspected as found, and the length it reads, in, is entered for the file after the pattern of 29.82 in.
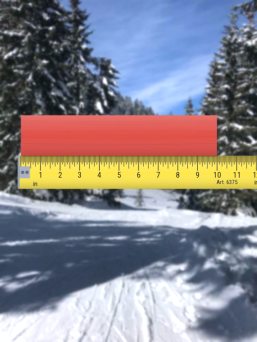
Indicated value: 10 in
